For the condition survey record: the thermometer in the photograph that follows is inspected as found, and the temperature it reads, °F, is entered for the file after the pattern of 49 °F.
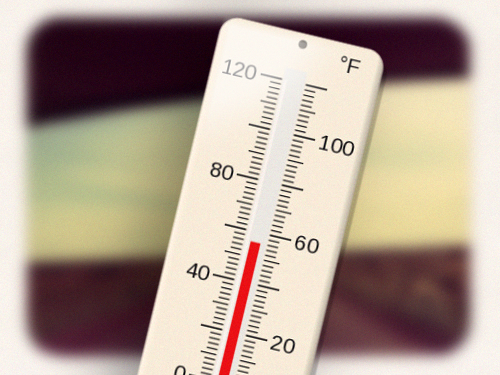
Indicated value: 56 °F
